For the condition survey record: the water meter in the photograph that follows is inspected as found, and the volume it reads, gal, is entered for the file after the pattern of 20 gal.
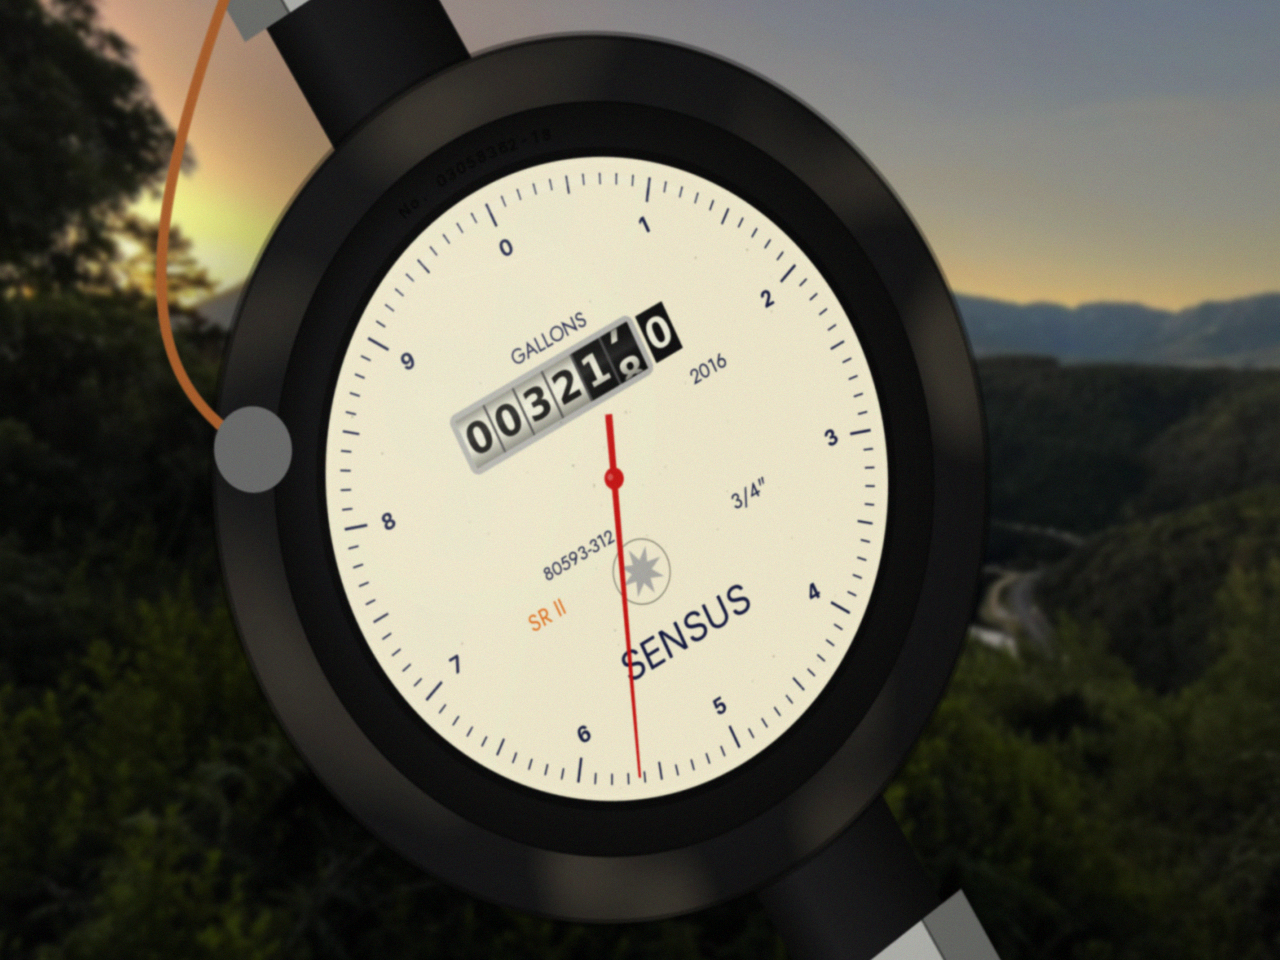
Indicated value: 32175.6 gal
